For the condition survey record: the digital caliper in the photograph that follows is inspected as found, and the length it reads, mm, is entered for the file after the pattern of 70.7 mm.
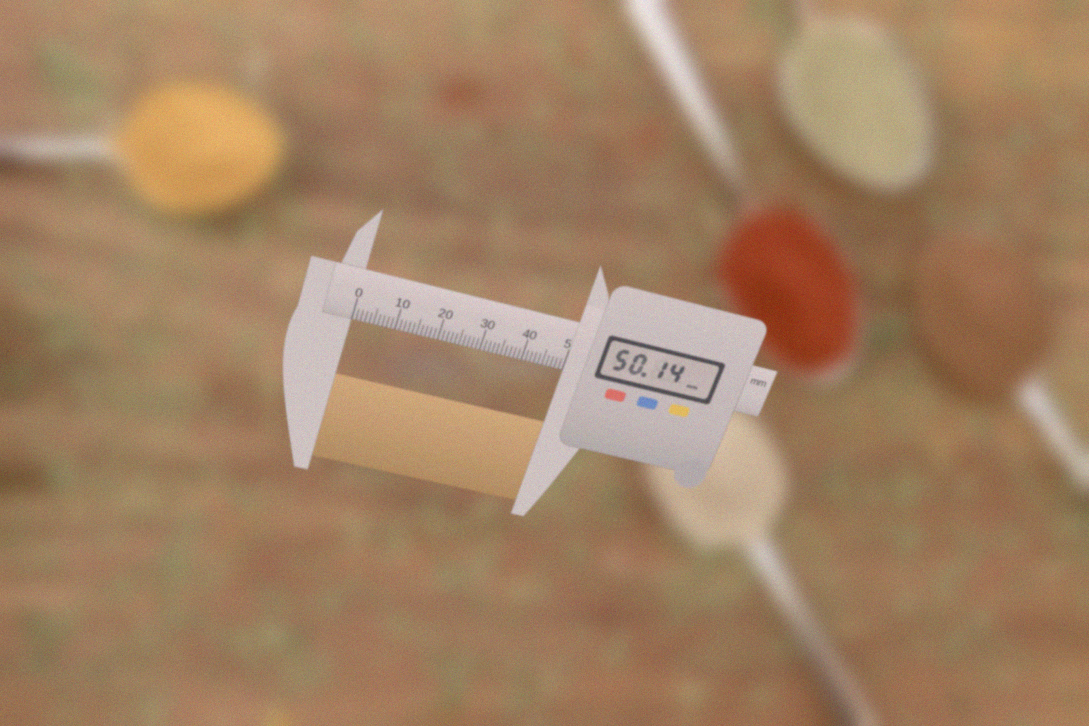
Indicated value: 50.14 mm
